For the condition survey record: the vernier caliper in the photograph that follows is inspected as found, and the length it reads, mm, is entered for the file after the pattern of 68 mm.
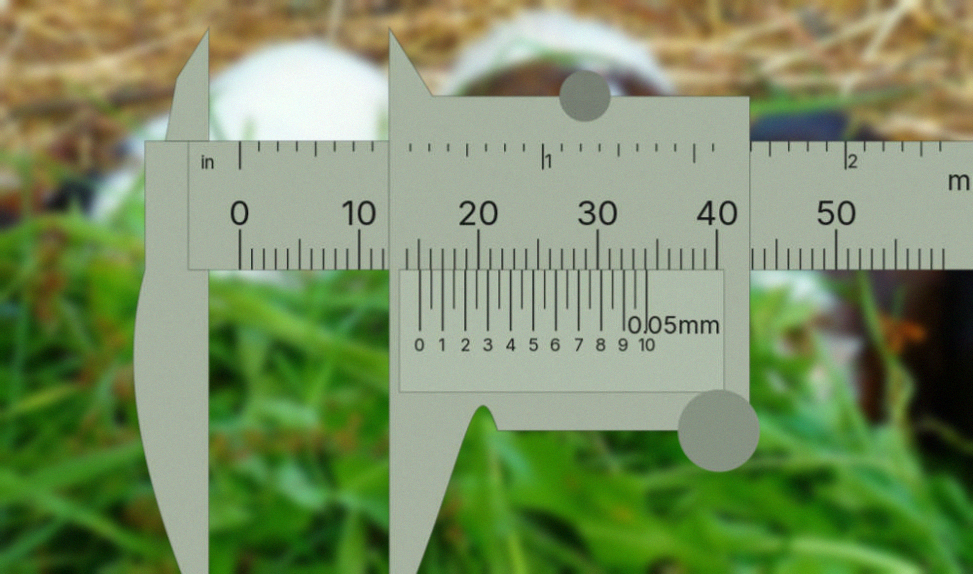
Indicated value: 15.1 mm
